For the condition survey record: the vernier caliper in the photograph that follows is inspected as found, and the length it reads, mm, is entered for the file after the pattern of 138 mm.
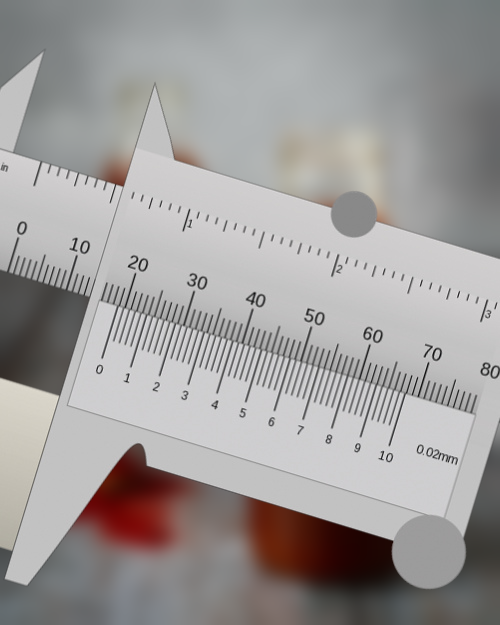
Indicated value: 18.8 mm
